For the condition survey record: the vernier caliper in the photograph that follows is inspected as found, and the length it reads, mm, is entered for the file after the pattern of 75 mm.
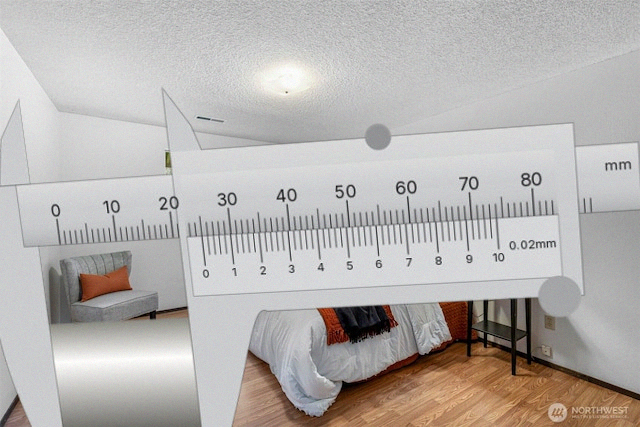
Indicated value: 25.0 mm
